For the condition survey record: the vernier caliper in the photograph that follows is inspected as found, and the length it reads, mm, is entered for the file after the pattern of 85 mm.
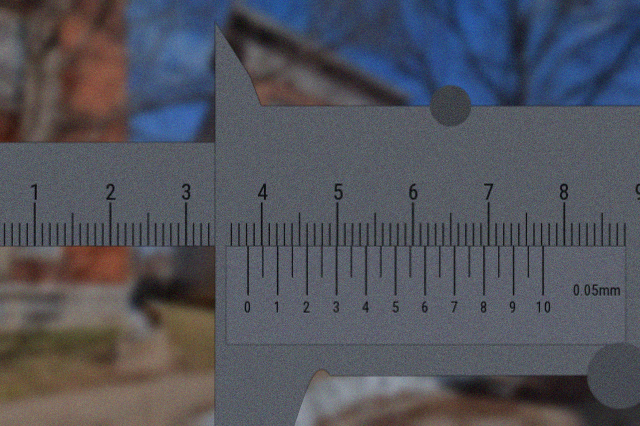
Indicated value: 38.2 mm
